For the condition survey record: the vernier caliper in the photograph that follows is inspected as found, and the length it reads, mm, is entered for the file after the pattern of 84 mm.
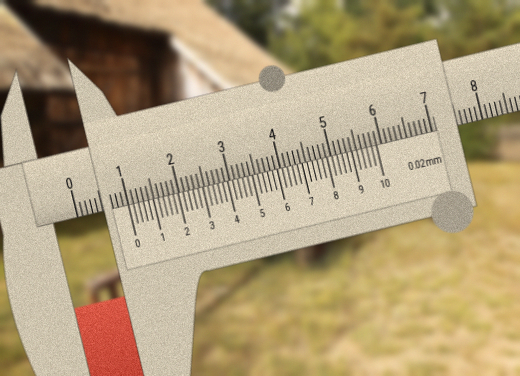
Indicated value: 10.0 mm
